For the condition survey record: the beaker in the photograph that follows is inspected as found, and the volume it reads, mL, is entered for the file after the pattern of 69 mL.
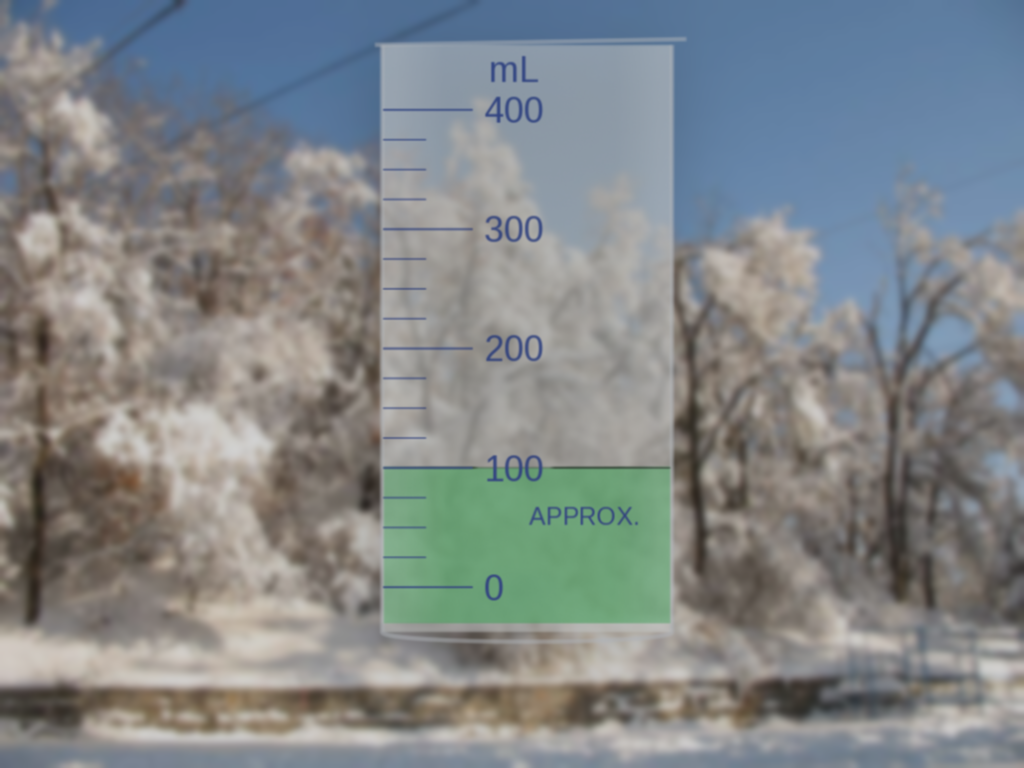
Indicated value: 100 mL
